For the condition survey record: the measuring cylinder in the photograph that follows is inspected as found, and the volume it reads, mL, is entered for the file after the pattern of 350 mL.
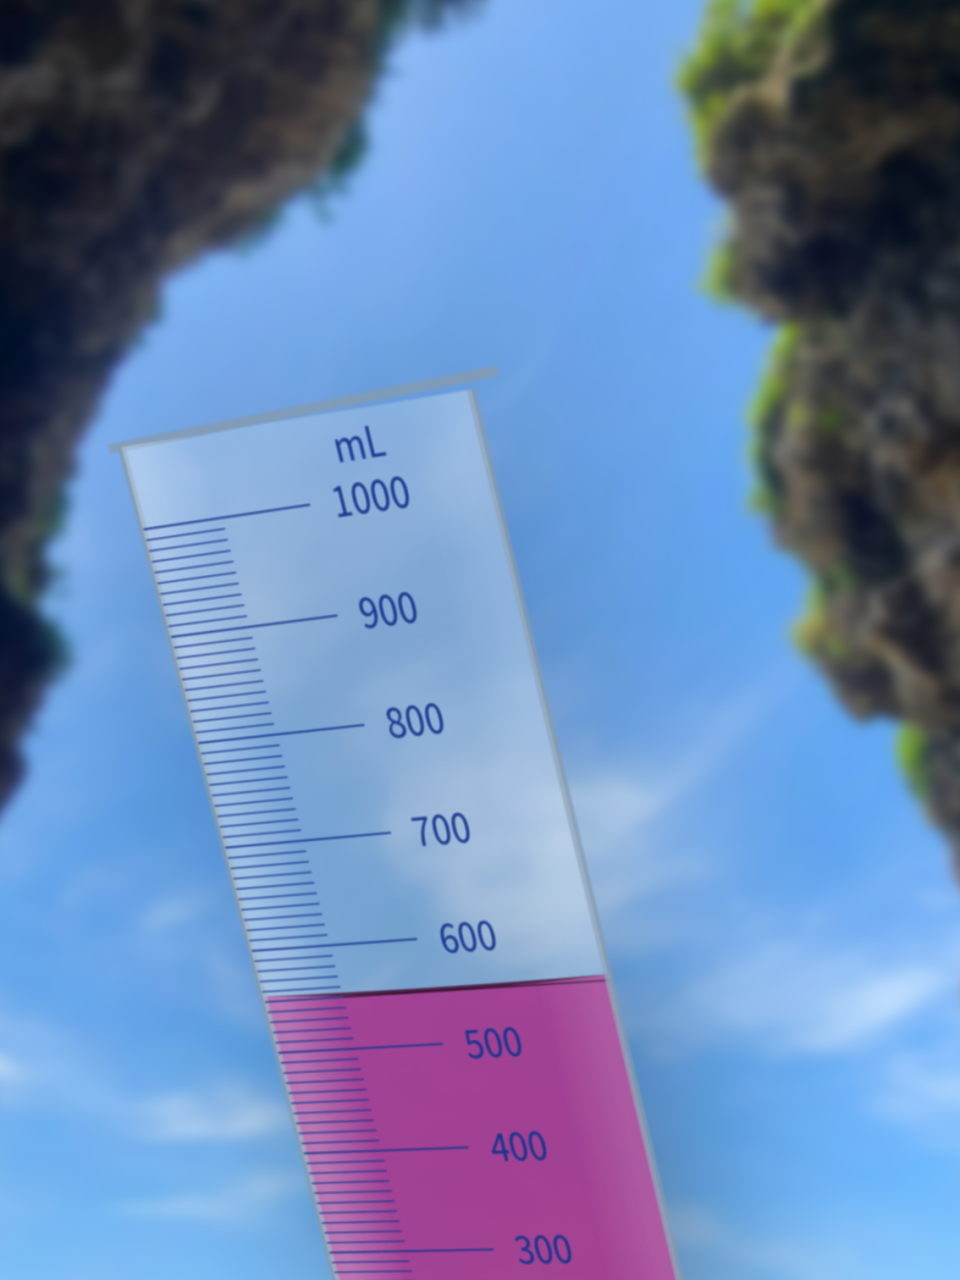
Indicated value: 550 mL
